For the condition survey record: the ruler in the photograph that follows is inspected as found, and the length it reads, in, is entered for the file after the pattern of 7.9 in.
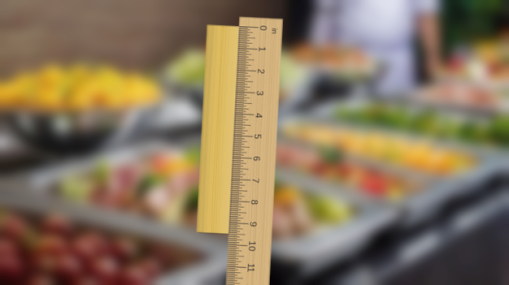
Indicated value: 9.5 in
